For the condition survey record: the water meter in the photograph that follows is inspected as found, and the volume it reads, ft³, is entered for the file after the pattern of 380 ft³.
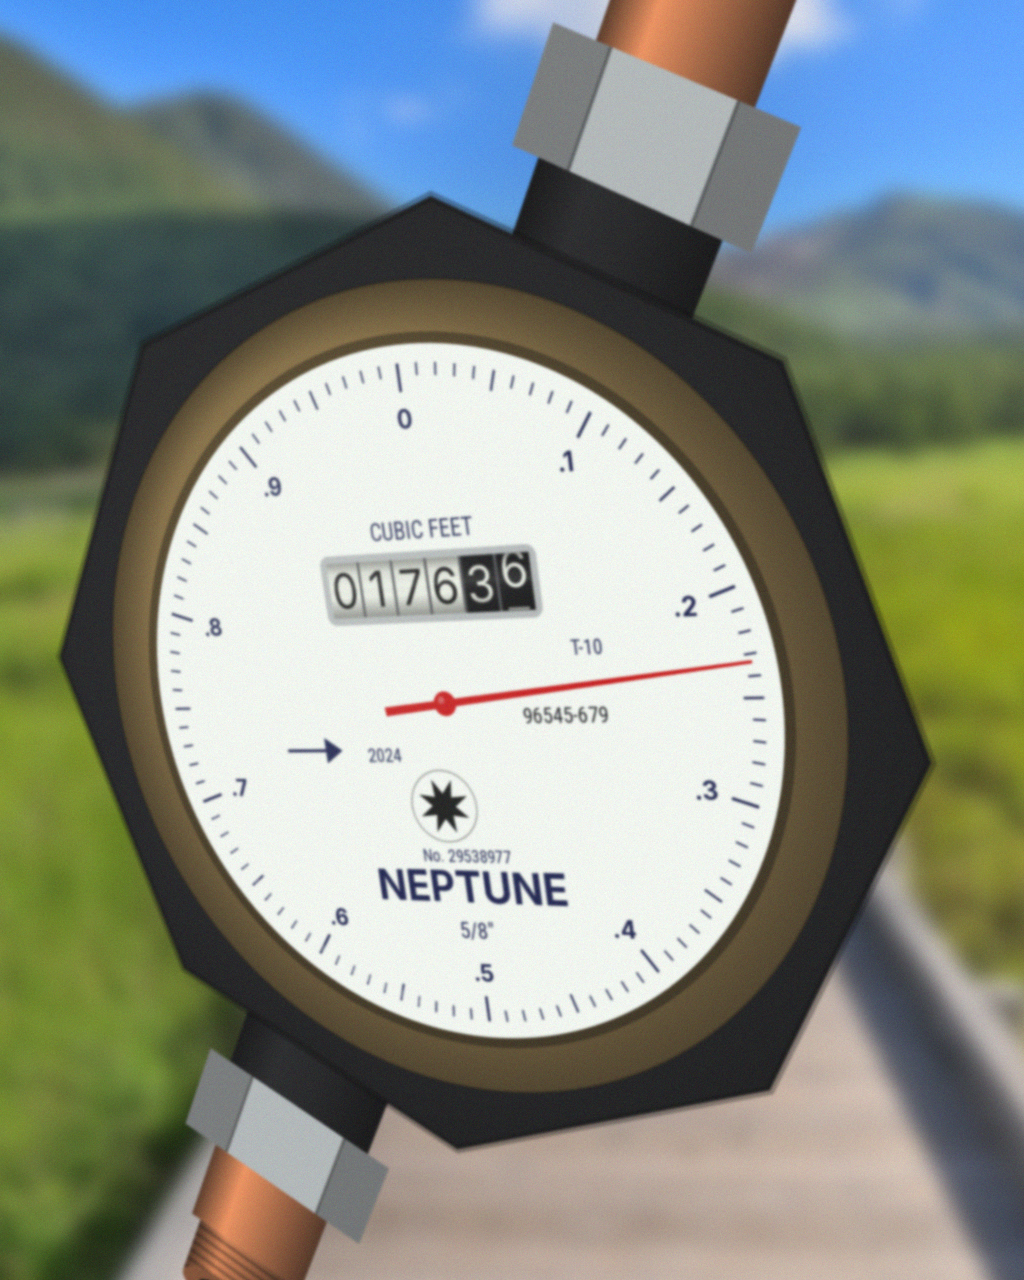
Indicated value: 17636.23 ft³
